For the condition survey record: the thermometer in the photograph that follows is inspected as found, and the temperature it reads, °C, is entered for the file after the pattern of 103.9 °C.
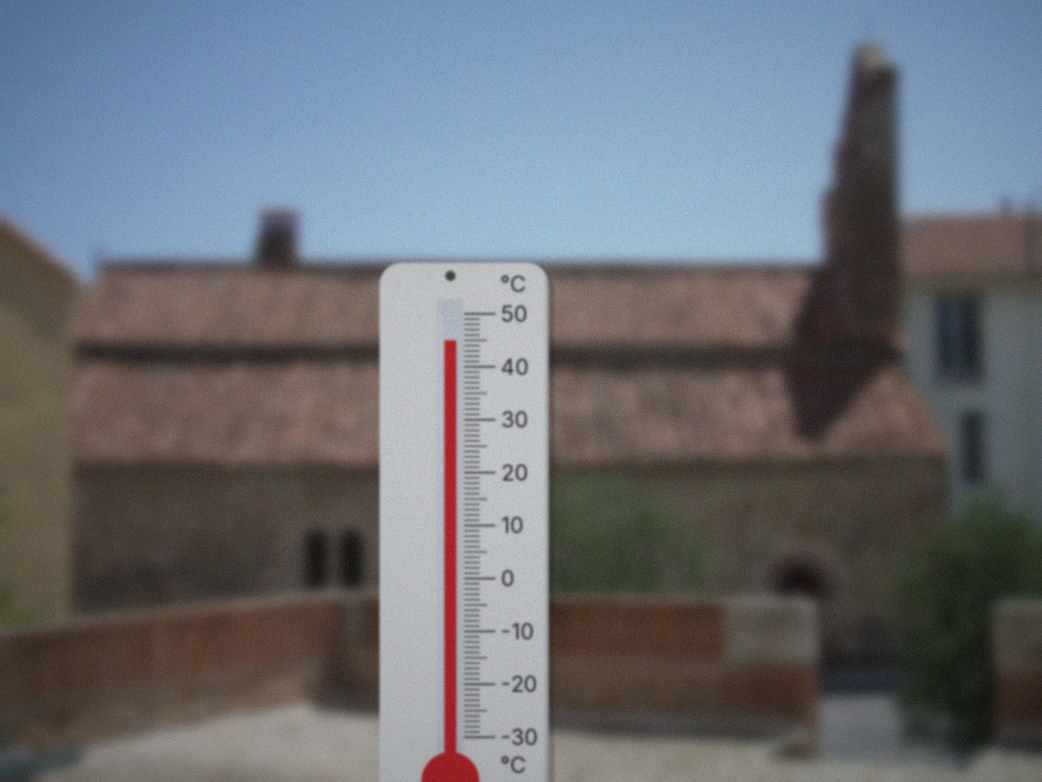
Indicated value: 45 °C
